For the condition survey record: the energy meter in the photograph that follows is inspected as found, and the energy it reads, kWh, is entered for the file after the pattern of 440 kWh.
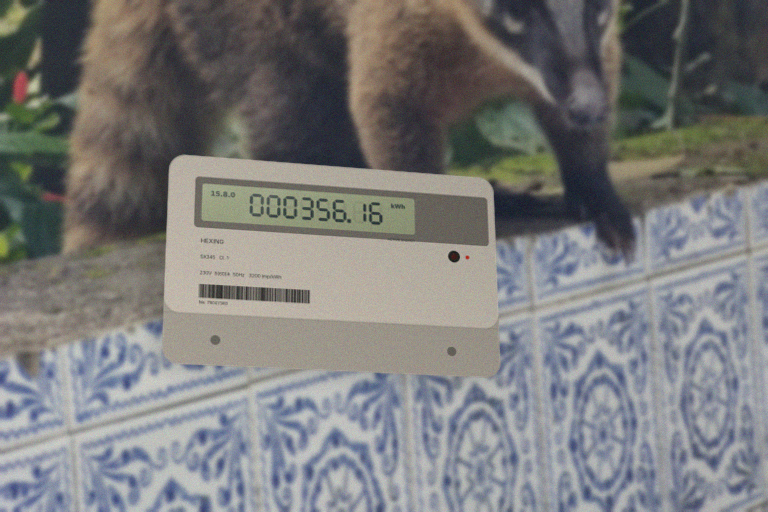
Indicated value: 356.16 kWh
